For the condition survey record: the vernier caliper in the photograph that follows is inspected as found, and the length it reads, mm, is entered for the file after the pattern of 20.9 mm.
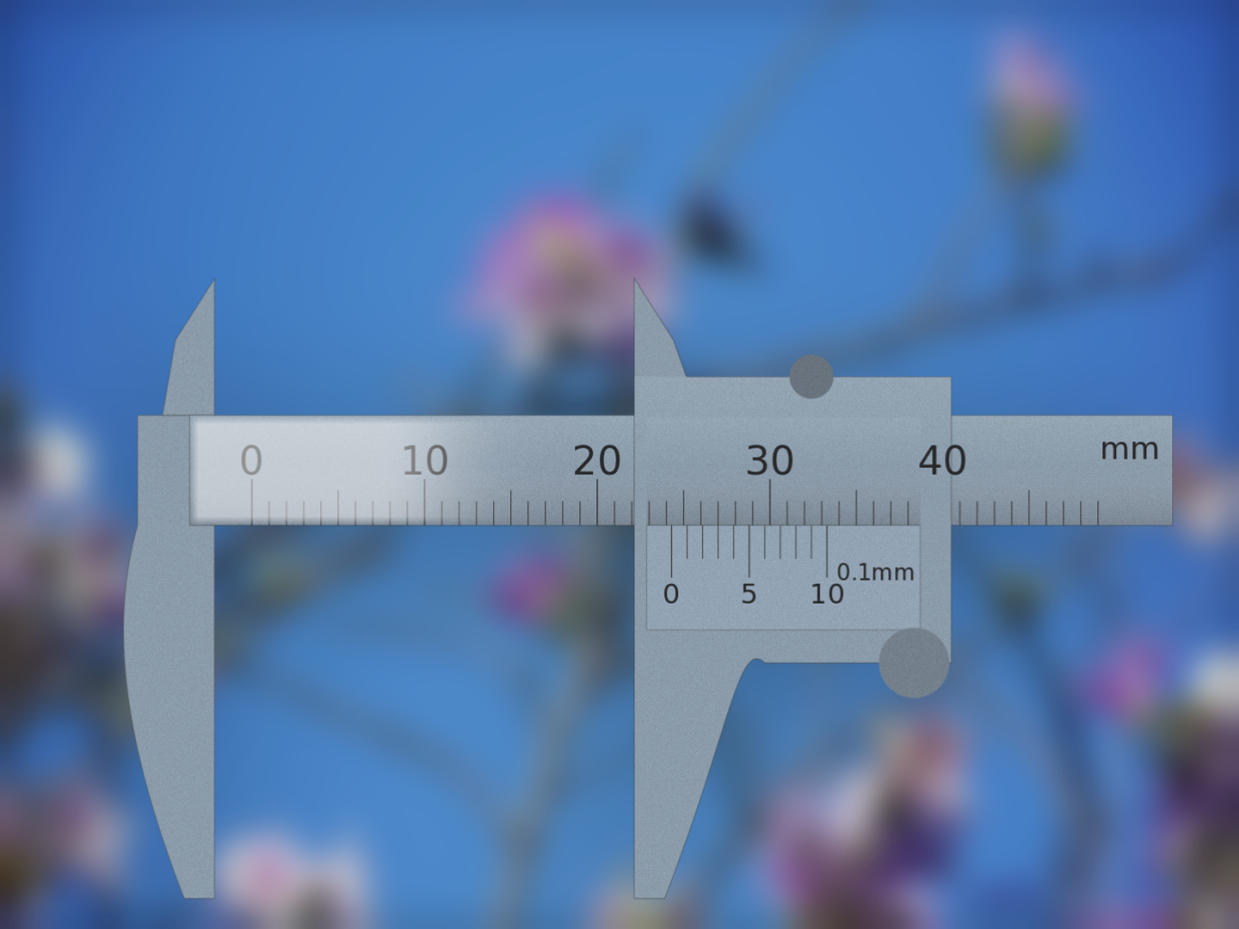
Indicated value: 24.3 mm
